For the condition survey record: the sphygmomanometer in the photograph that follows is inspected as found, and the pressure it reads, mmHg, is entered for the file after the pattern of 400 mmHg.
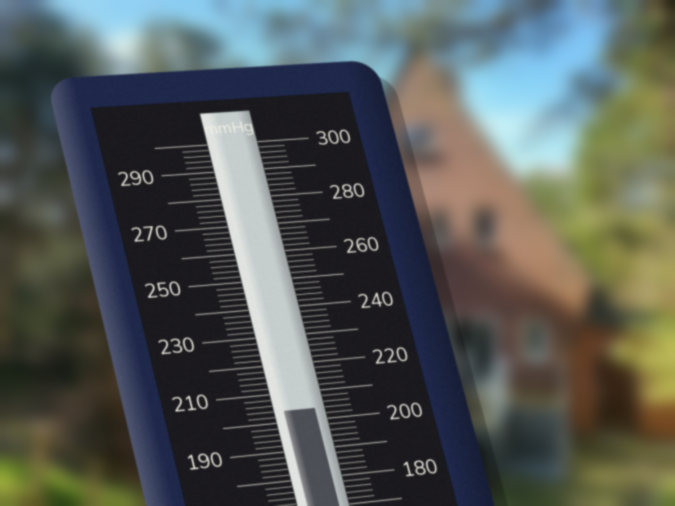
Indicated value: 204 mmHg
